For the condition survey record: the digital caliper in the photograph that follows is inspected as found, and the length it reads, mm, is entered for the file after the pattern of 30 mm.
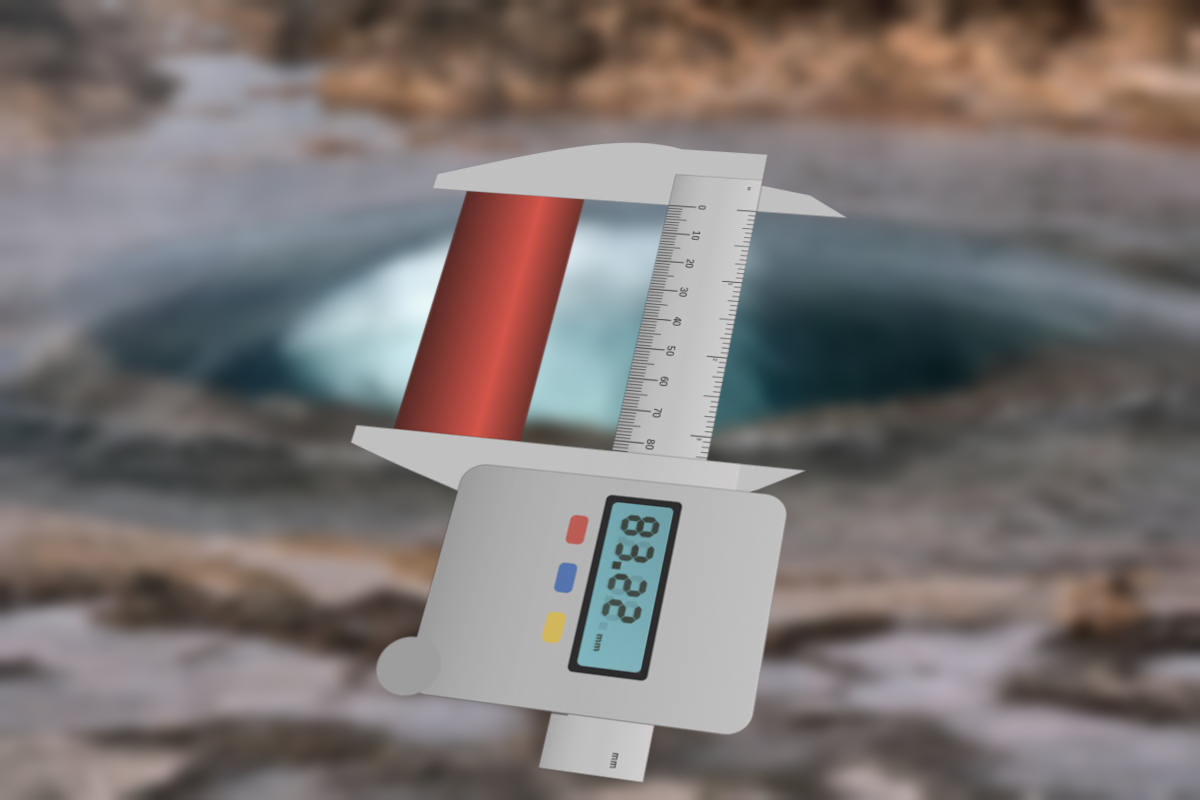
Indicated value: 83.22 mm
